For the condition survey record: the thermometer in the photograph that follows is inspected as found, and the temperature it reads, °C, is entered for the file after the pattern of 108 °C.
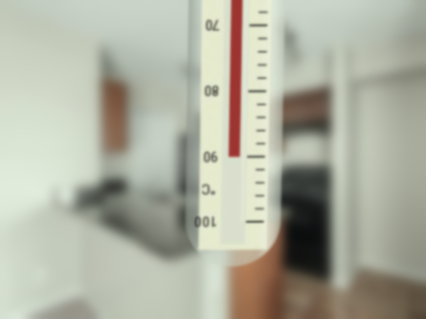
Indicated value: 90 °C
